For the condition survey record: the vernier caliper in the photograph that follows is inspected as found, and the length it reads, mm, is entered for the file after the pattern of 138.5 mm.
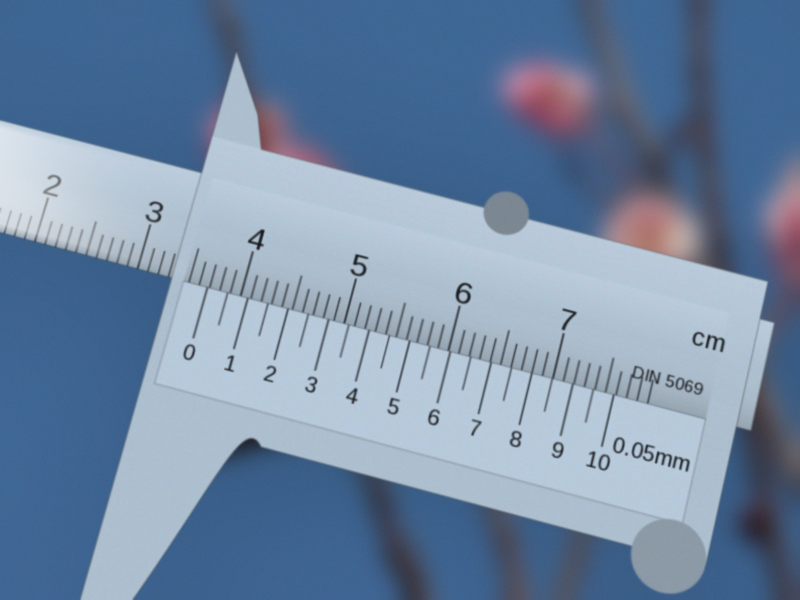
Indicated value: 36.8 mm
